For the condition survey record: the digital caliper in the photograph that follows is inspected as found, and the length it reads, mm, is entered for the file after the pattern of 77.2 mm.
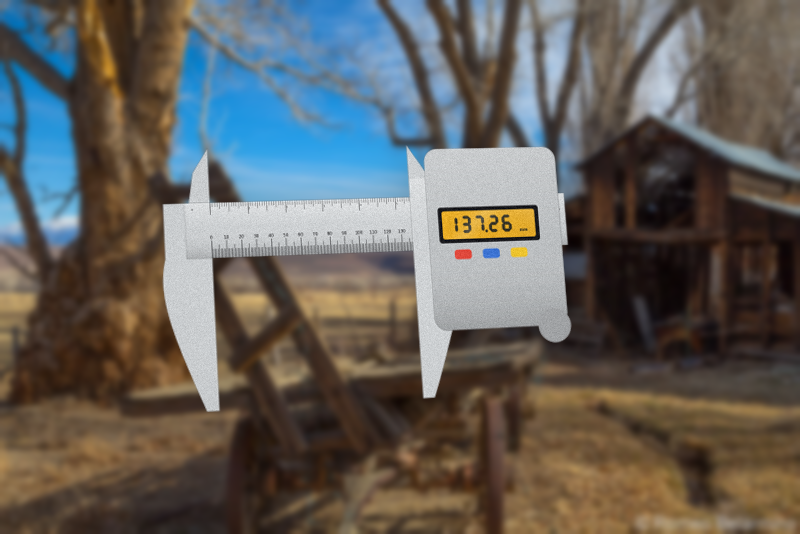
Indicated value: 137.26 mm
